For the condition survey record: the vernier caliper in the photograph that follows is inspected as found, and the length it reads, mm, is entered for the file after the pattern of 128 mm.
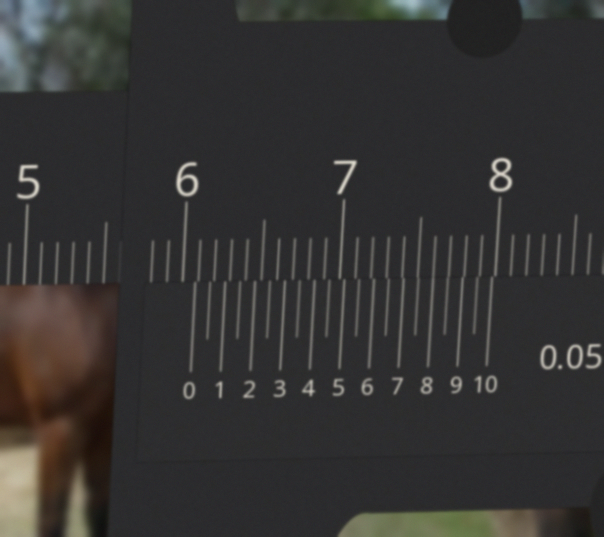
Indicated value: 60.8 mm
